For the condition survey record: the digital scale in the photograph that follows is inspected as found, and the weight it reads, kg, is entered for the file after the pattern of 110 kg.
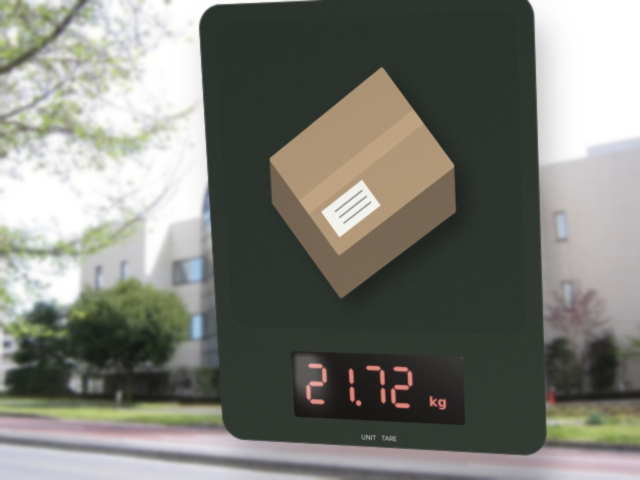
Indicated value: 21.72 kg
